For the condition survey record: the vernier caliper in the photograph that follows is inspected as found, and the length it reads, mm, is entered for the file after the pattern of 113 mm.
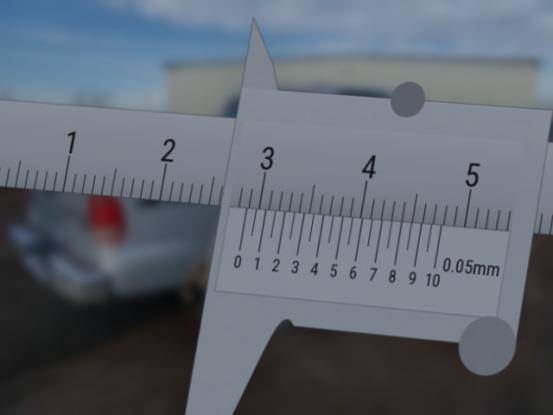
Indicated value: 28.8 mm
